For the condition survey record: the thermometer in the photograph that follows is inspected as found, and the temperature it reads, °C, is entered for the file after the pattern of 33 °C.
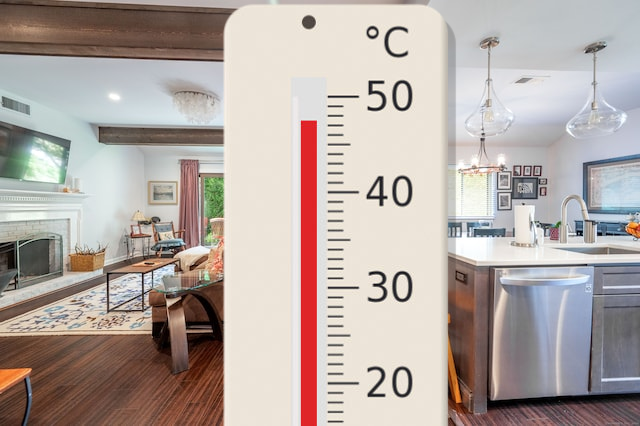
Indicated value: 47.5 °C
